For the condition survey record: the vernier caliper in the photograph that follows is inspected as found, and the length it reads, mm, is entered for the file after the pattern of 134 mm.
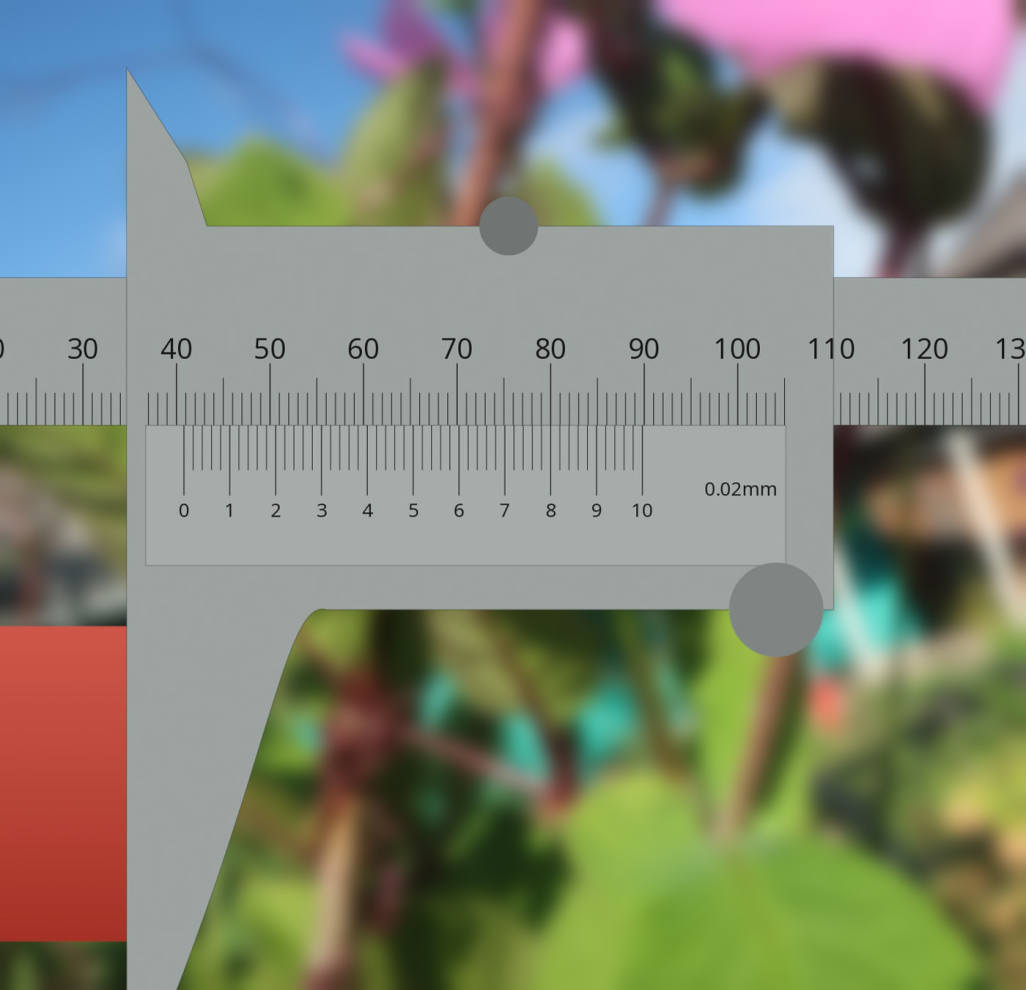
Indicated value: 40.8 mm
